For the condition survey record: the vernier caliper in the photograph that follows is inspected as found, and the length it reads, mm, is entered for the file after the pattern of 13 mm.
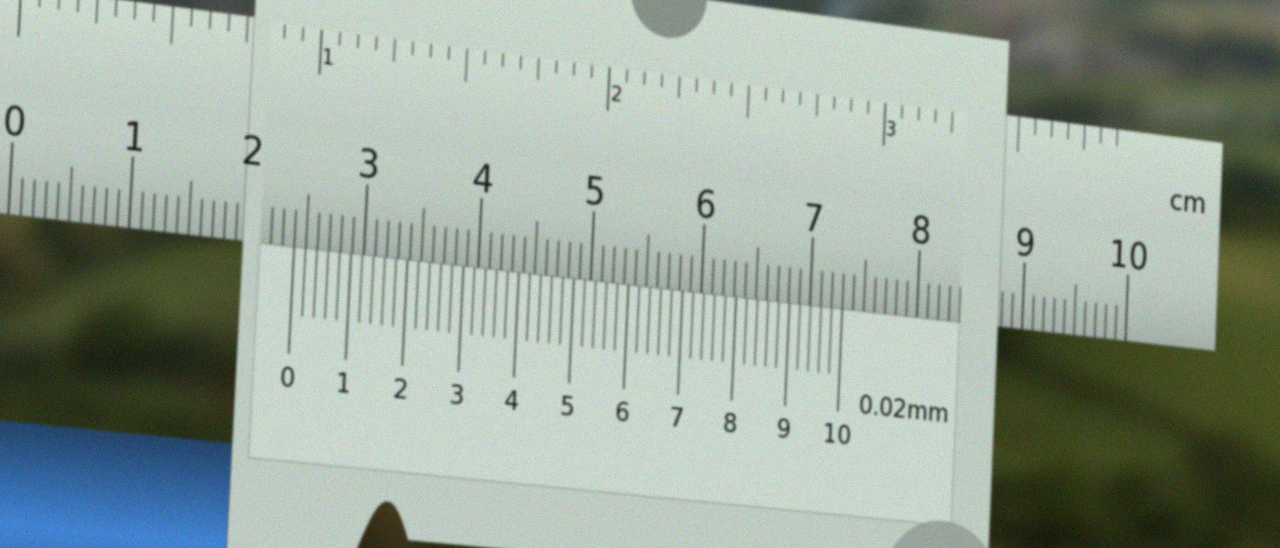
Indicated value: 24.0 mm
